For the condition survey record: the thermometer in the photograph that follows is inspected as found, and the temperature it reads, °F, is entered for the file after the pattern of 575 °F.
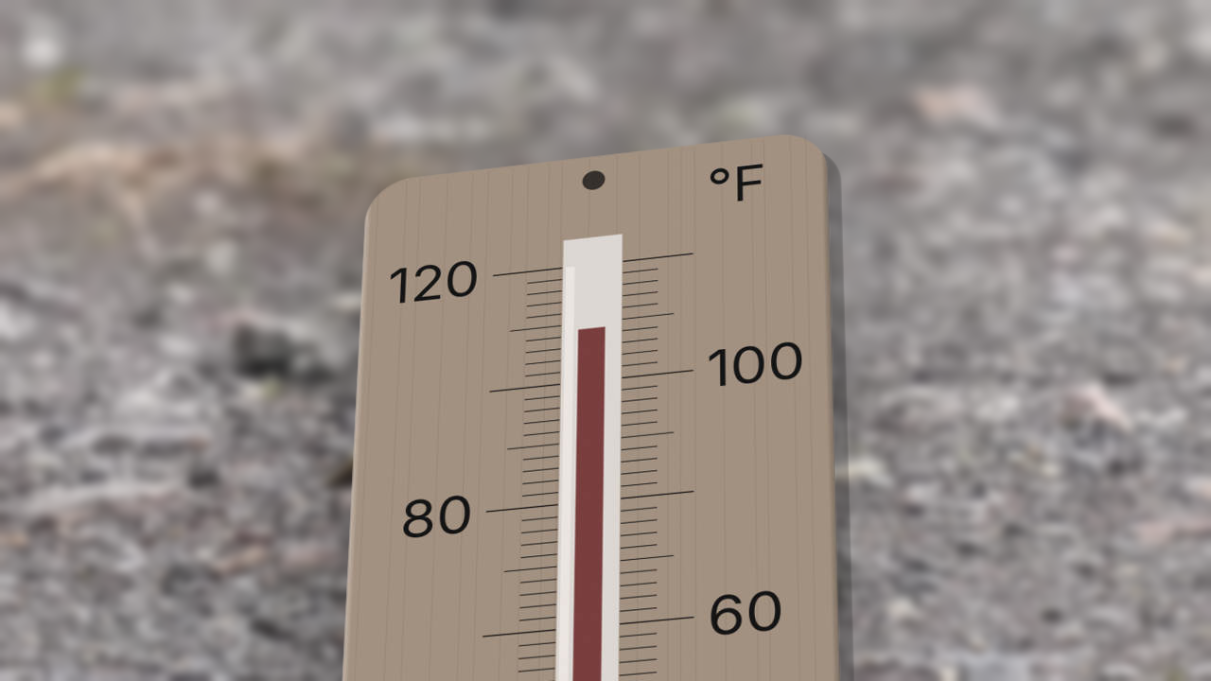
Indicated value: 109 °F
